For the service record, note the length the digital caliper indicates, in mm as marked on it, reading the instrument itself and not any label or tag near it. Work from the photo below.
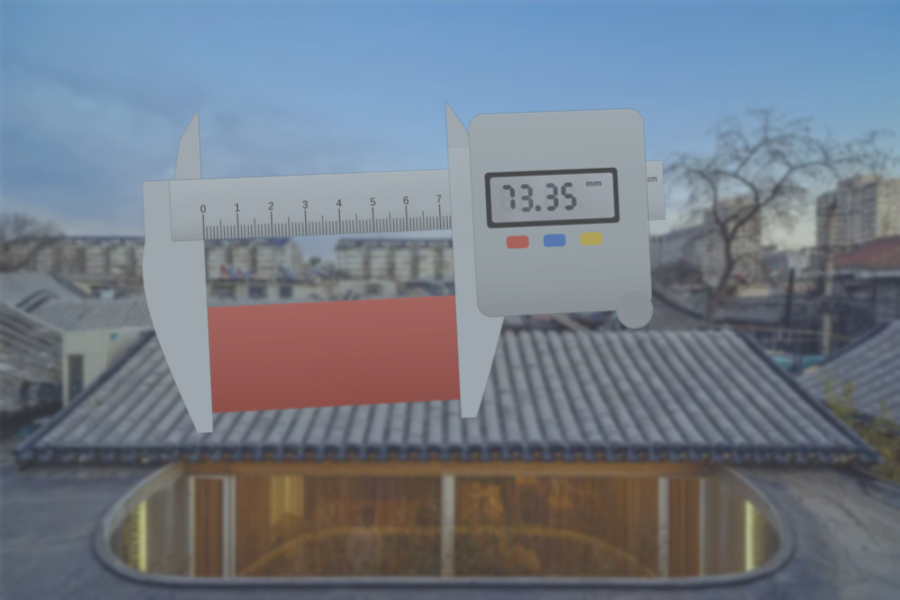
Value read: 73.35 mm
